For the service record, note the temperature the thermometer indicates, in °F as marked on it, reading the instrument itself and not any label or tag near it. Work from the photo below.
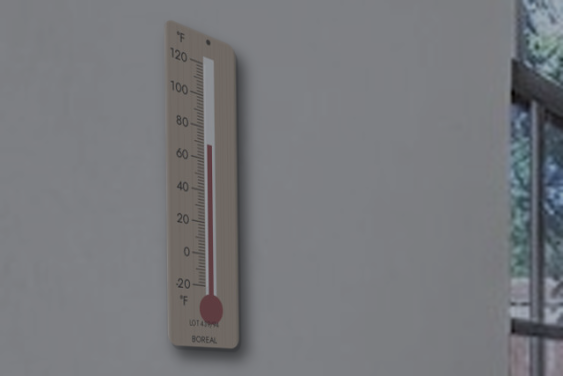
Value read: 70 °F
